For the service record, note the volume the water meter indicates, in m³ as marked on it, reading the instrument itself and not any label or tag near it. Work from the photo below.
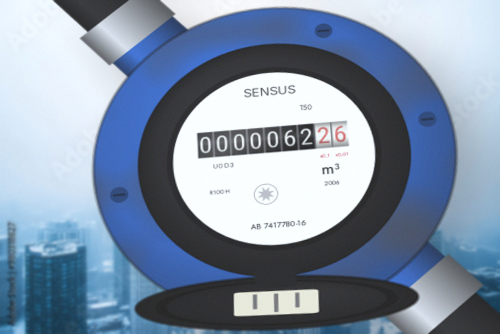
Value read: 62.26 m³
